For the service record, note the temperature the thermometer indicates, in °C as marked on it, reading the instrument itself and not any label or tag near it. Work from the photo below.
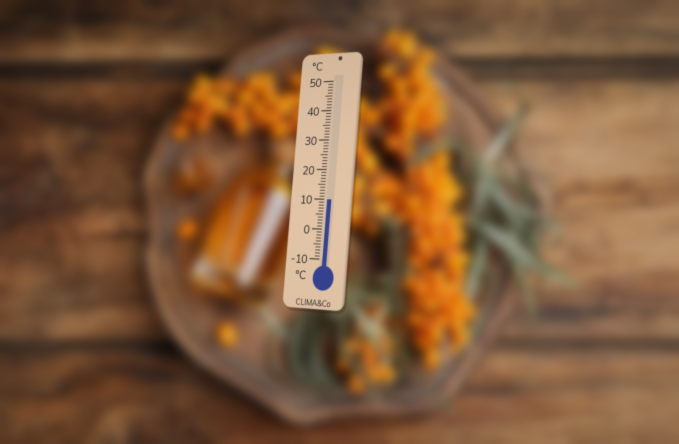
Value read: 10 °C
